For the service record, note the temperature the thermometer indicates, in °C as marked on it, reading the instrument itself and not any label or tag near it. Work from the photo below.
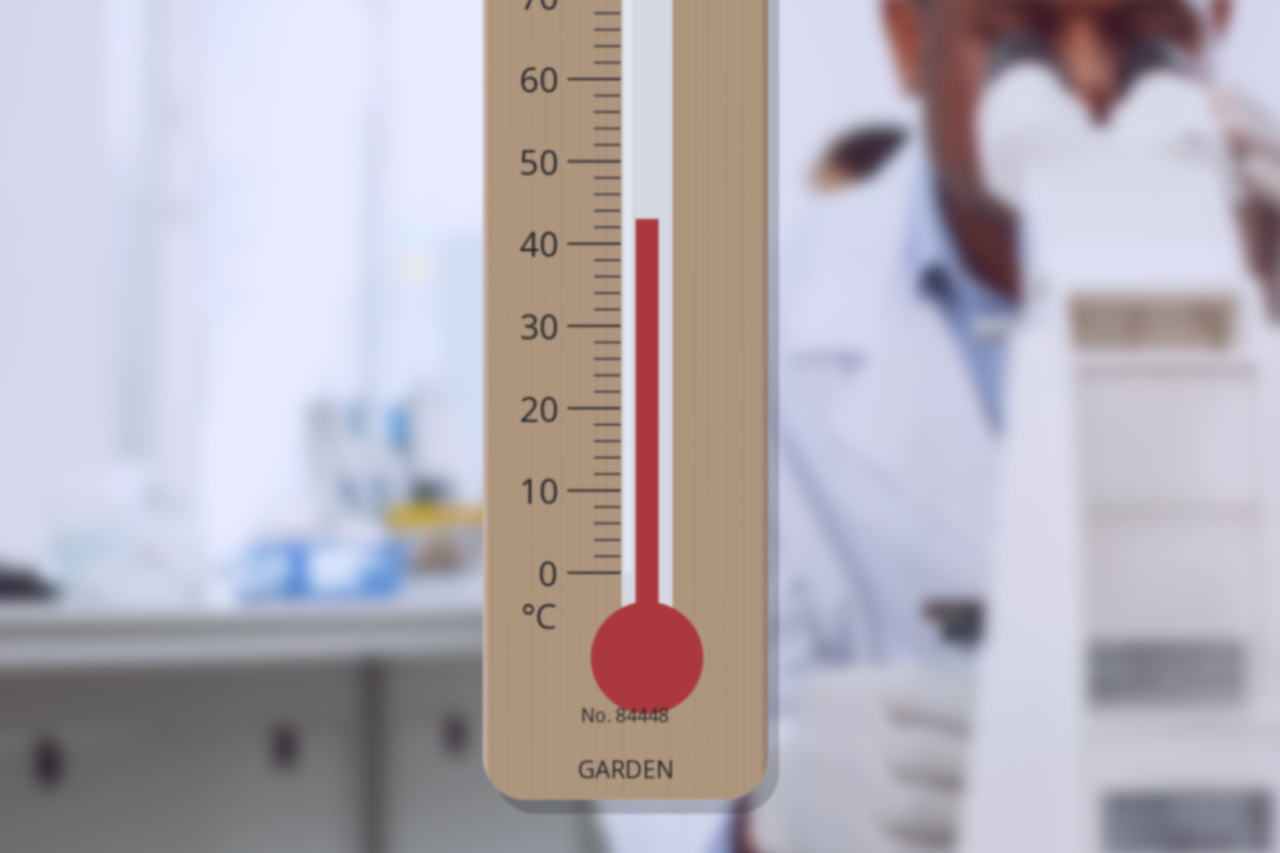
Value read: 43 °C
